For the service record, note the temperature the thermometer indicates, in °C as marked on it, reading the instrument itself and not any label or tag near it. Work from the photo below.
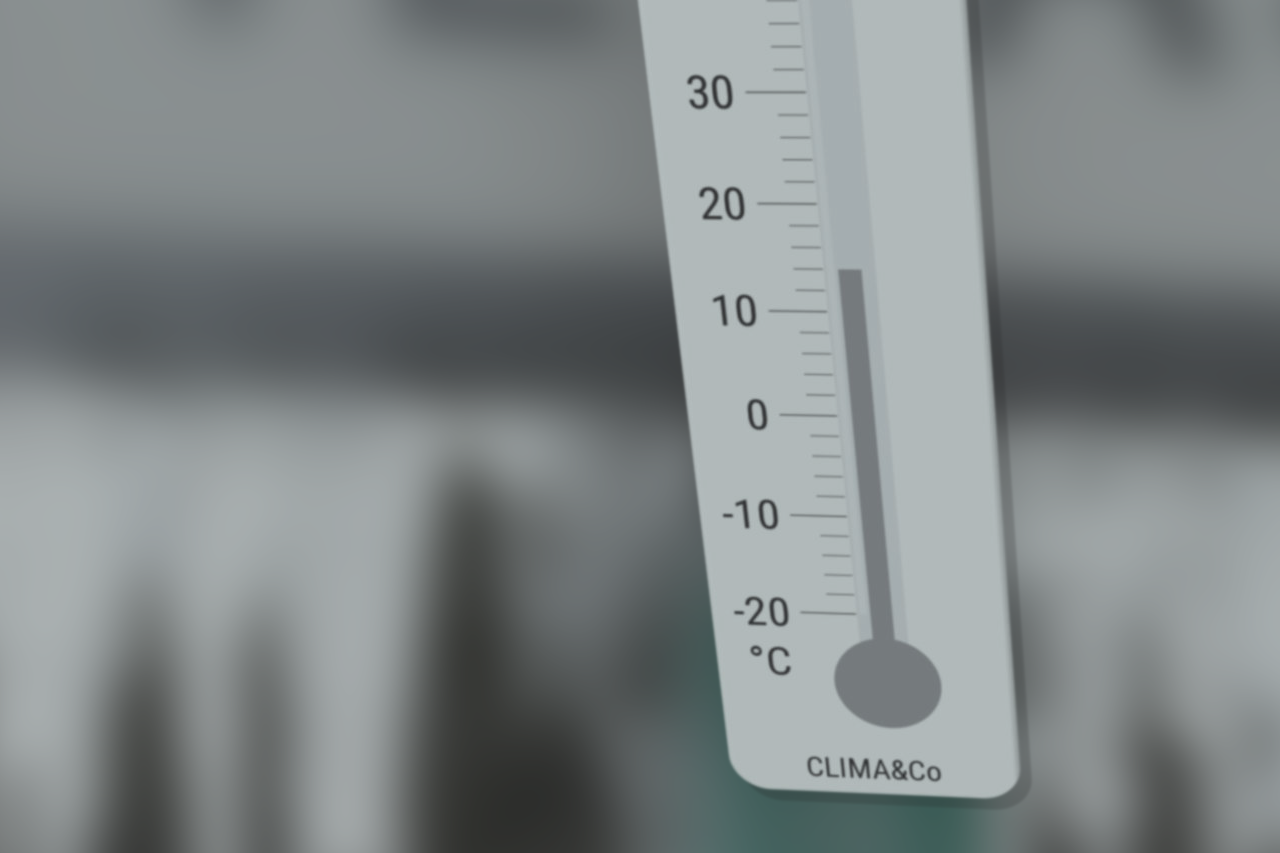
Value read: 14 °C
